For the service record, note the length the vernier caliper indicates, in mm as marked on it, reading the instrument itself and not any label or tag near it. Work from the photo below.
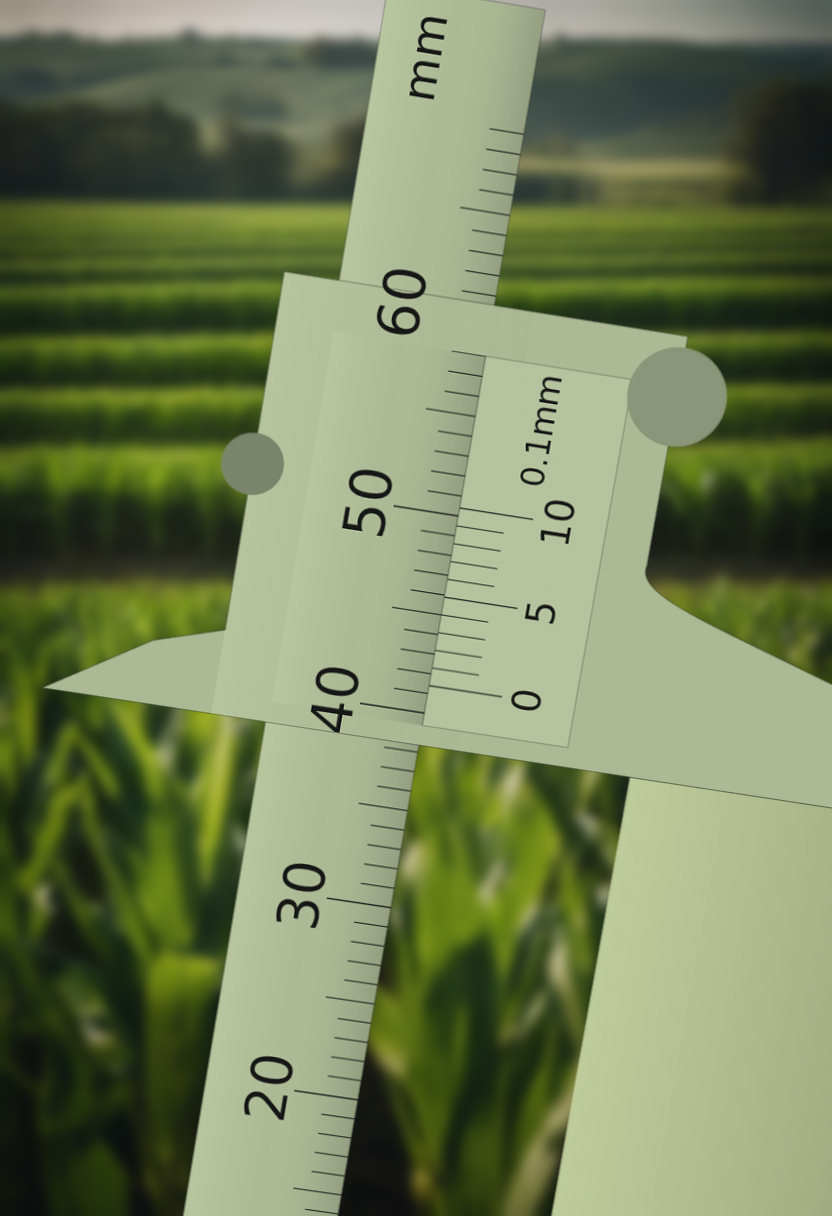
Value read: 41.4 mm
